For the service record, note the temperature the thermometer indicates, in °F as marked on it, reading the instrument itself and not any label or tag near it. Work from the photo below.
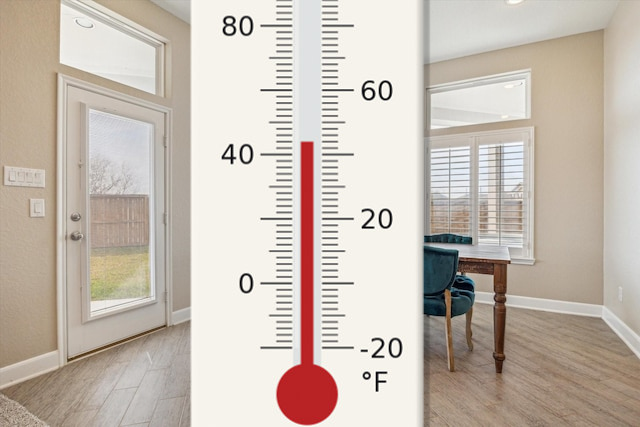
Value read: 44 °F
